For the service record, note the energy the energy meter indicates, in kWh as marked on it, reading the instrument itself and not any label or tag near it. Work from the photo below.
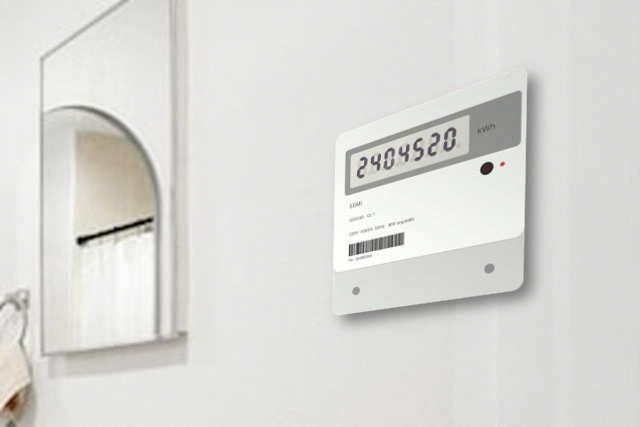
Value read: 2404520 kWh
